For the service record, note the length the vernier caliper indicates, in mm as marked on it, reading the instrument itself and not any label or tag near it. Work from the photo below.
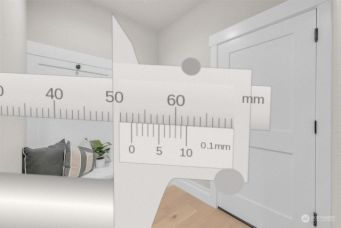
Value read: 52.8 mm
